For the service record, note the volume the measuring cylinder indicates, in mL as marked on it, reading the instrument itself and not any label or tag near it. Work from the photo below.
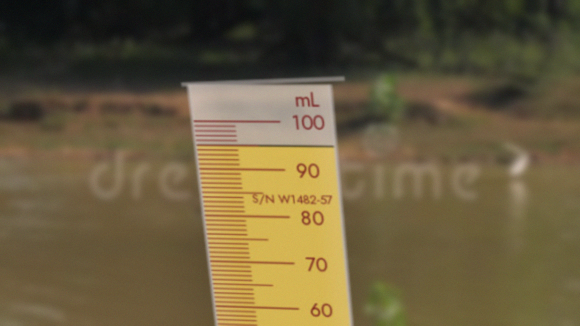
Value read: 95 mL
